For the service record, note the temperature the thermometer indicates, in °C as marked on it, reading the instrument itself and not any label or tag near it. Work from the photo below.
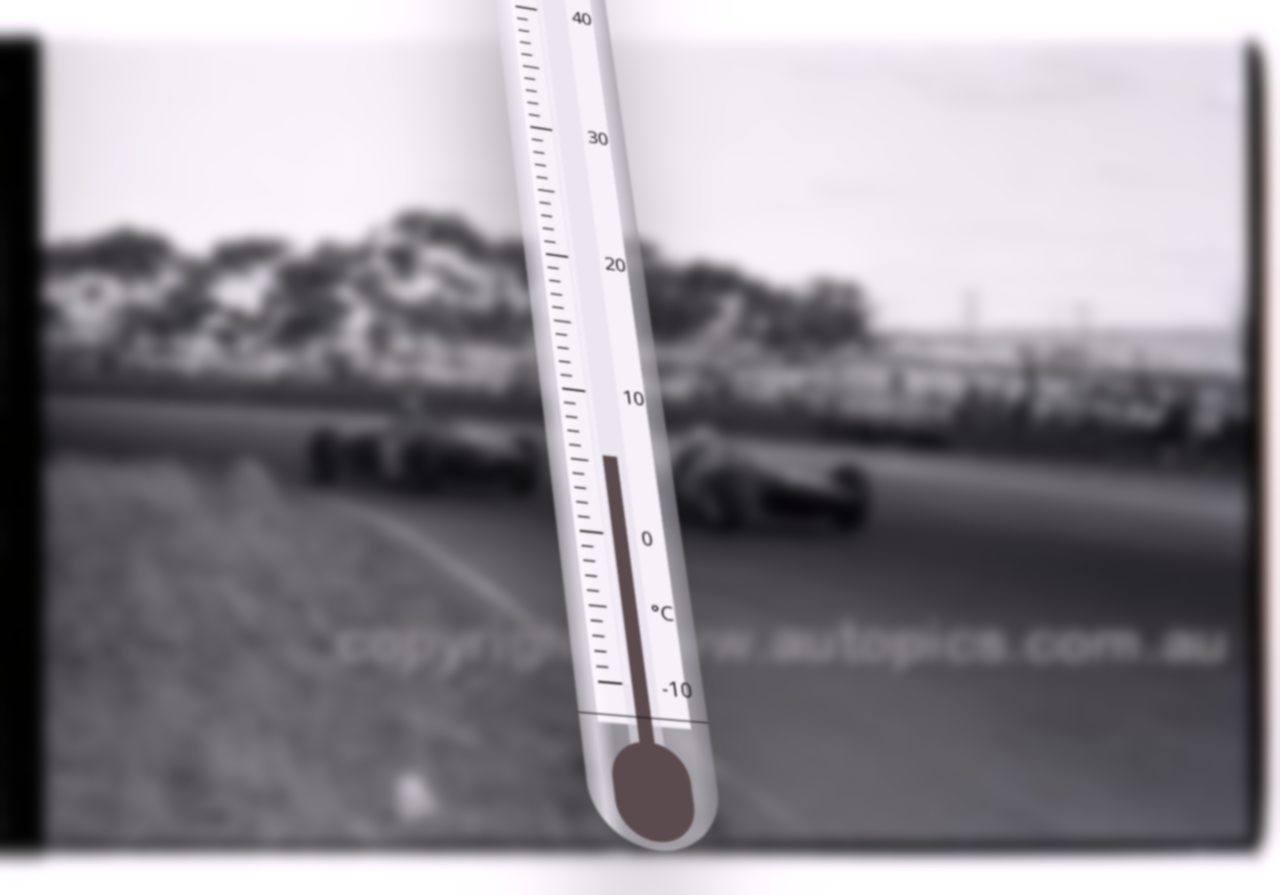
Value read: 5.5 °C
